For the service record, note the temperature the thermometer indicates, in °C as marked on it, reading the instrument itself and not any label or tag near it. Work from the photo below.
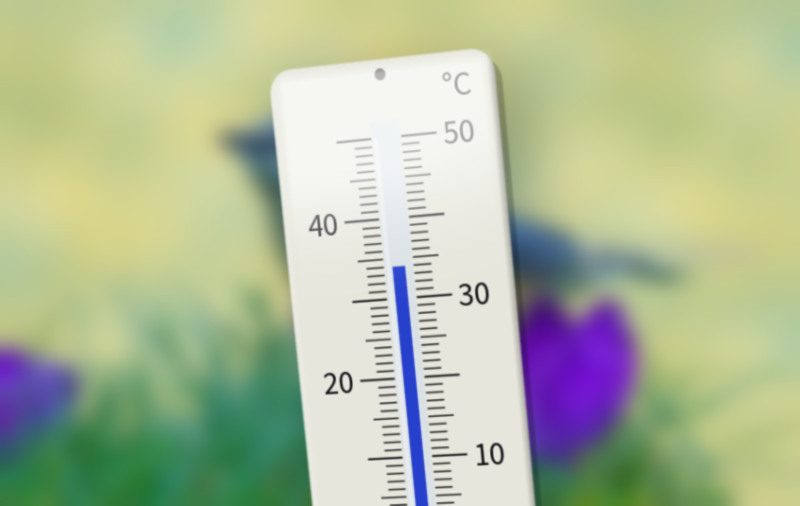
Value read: 34 °C
